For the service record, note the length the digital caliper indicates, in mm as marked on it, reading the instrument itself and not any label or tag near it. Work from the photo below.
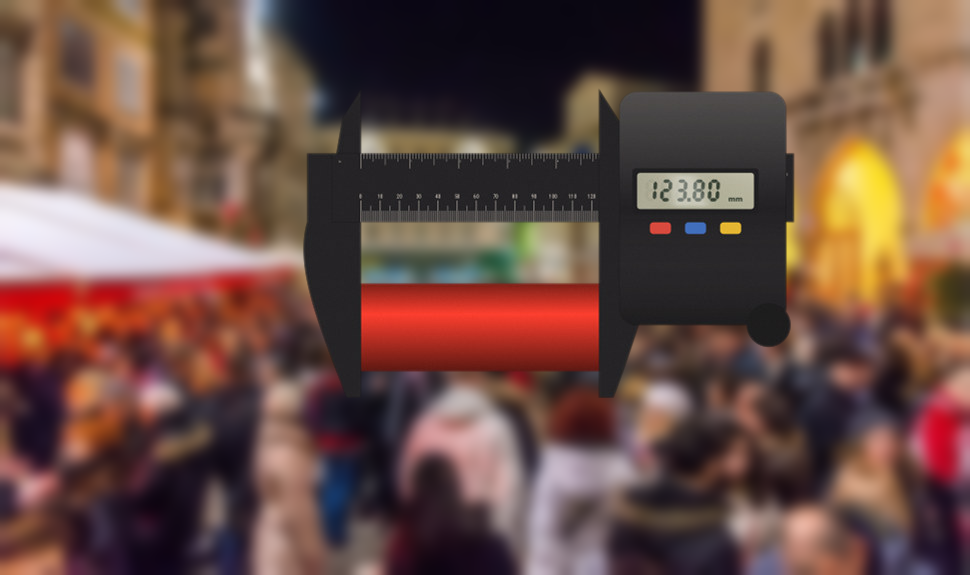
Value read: 123.80 mm
